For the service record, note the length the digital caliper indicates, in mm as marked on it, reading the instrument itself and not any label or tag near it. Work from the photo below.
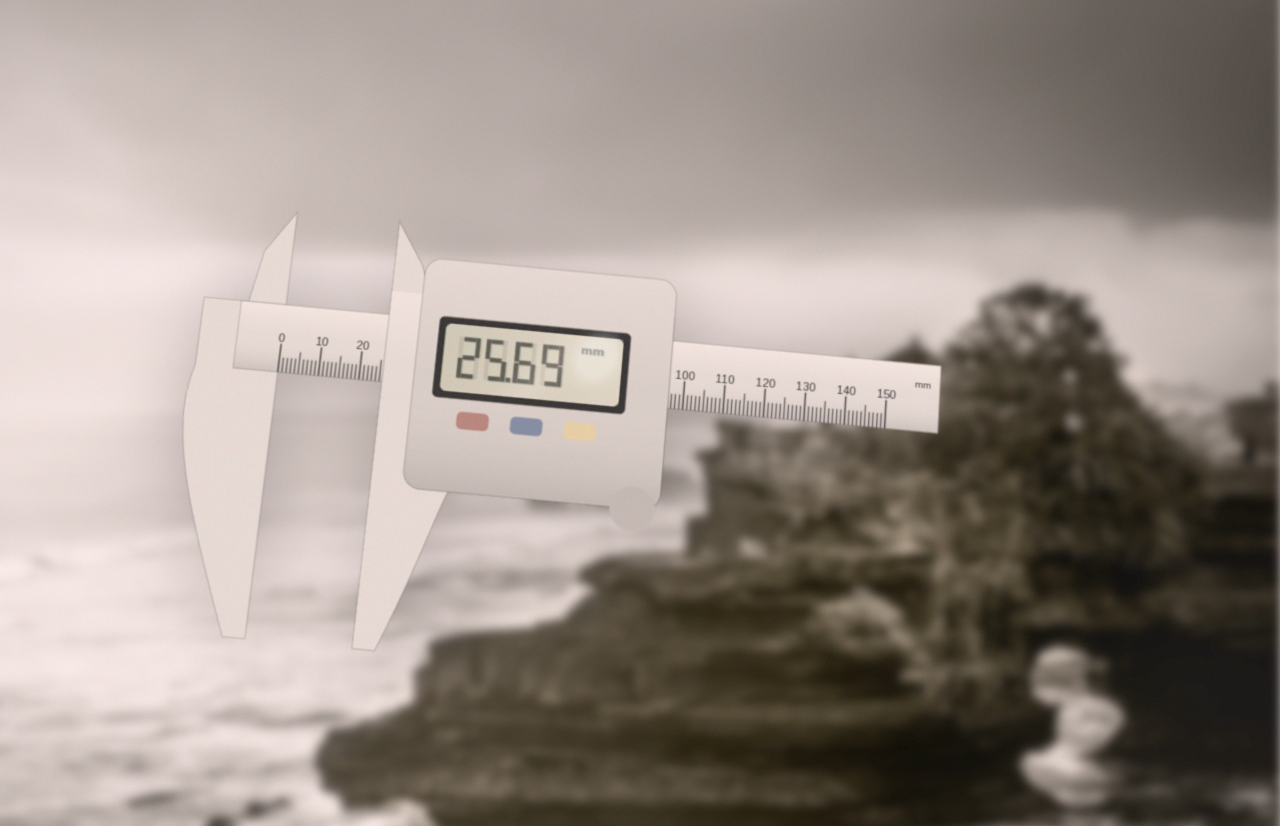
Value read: 25.69 mm
